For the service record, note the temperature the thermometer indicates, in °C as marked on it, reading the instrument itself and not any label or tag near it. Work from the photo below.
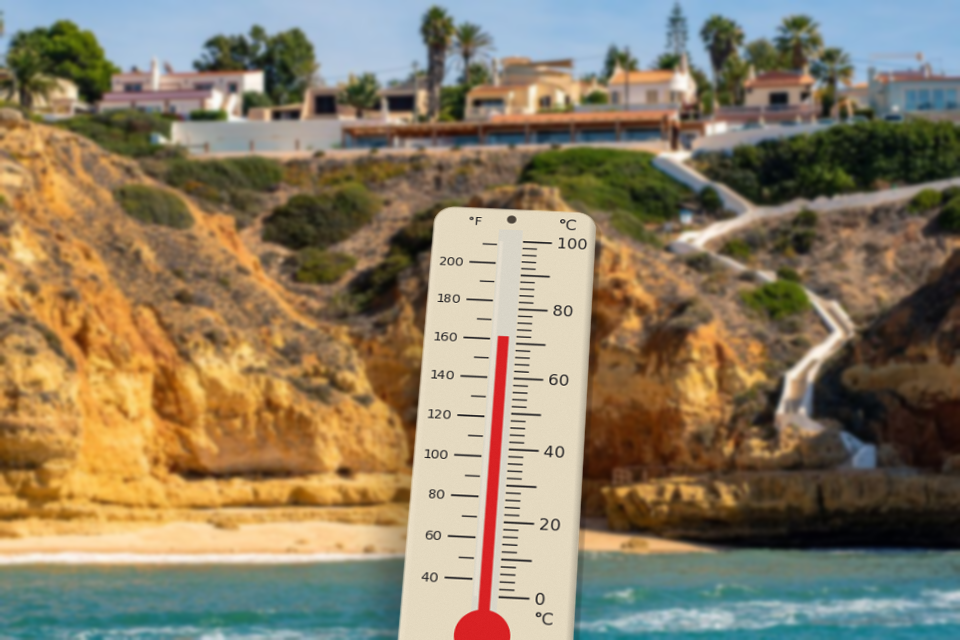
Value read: 72 °C
